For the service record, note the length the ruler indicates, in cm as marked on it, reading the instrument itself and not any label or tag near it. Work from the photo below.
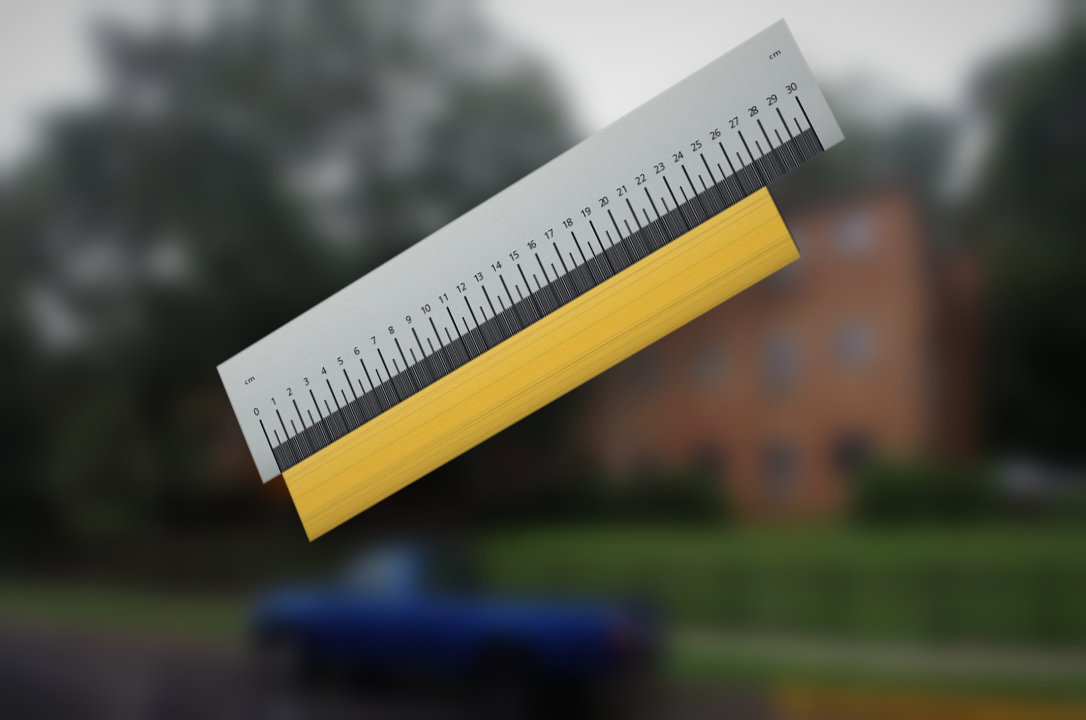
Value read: 27 cm
